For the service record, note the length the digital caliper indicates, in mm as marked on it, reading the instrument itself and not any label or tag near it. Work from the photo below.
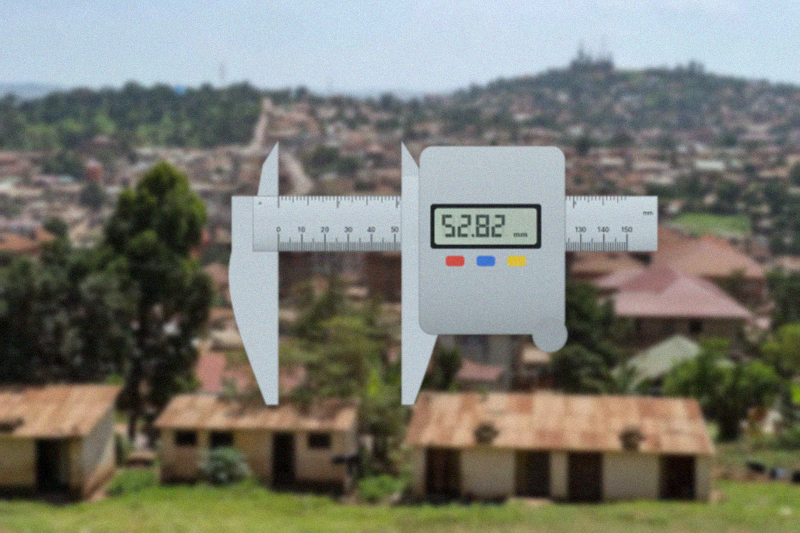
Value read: 52.82 mm
